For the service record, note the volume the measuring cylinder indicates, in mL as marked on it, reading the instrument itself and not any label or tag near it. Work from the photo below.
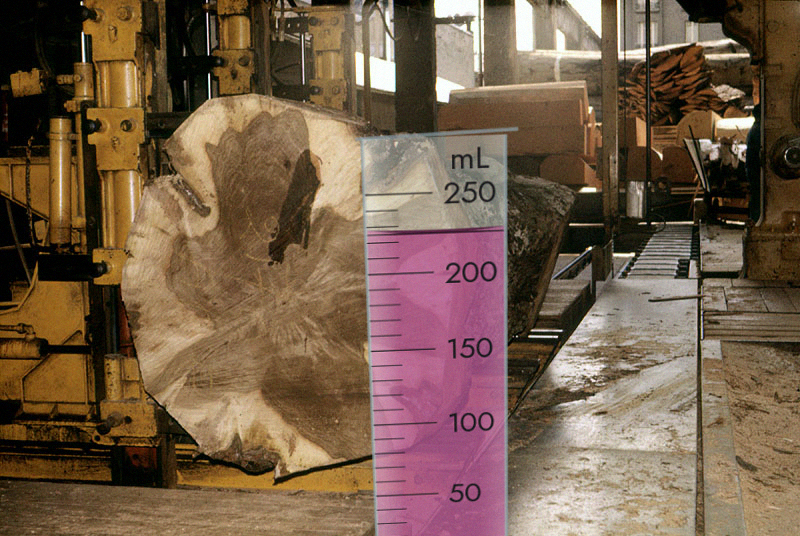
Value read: 225 mL
